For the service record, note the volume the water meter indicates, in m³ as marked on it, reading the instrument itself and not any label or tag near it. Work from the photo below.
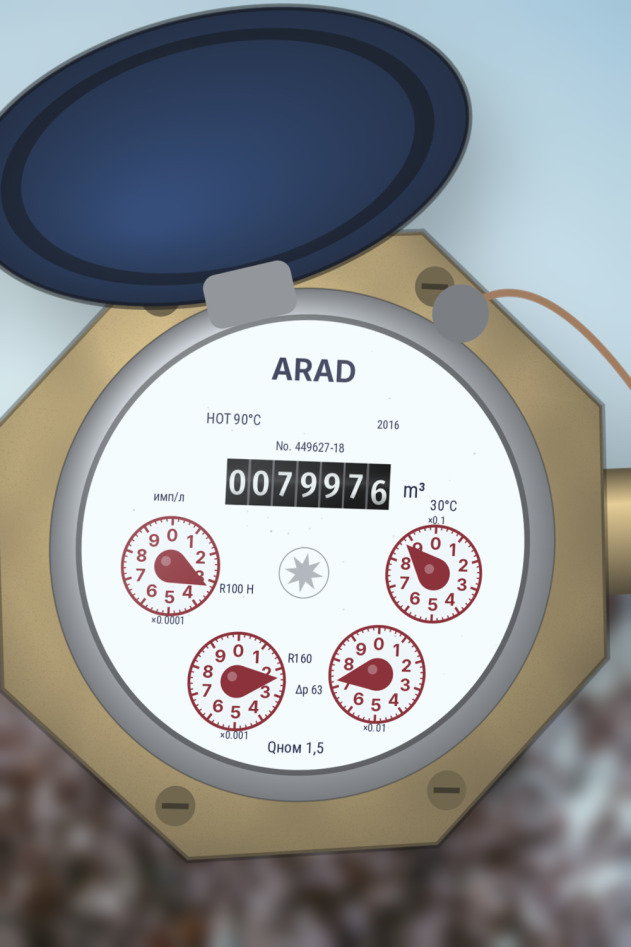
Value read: 79975.8723 m³
